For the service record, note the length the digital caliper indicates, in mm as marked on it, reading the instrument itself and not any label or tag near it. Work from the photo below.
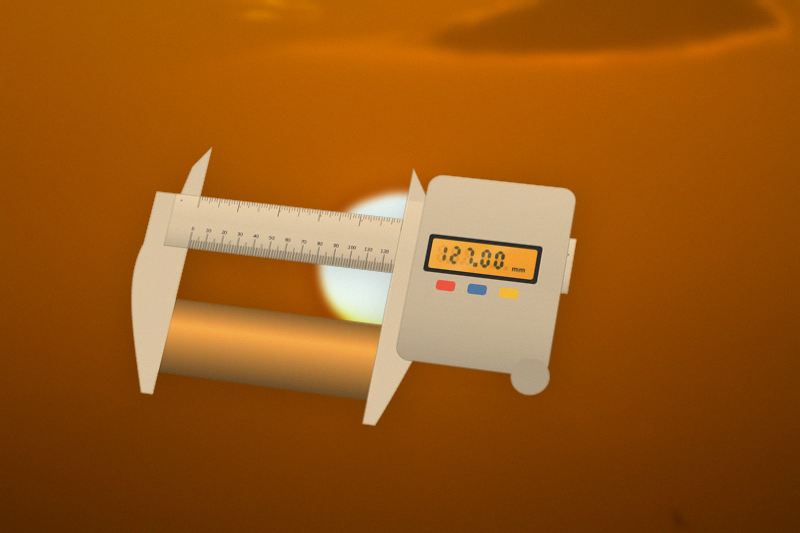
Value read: 127.00 mm
